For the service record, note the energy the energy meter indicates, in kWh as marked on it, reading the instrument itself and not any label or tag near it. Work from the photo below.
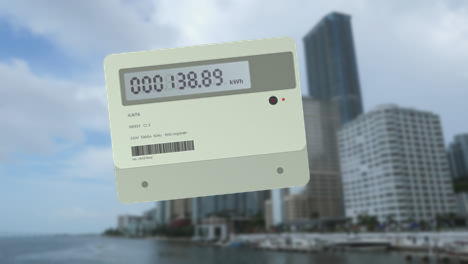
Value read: 138.89 kWh
